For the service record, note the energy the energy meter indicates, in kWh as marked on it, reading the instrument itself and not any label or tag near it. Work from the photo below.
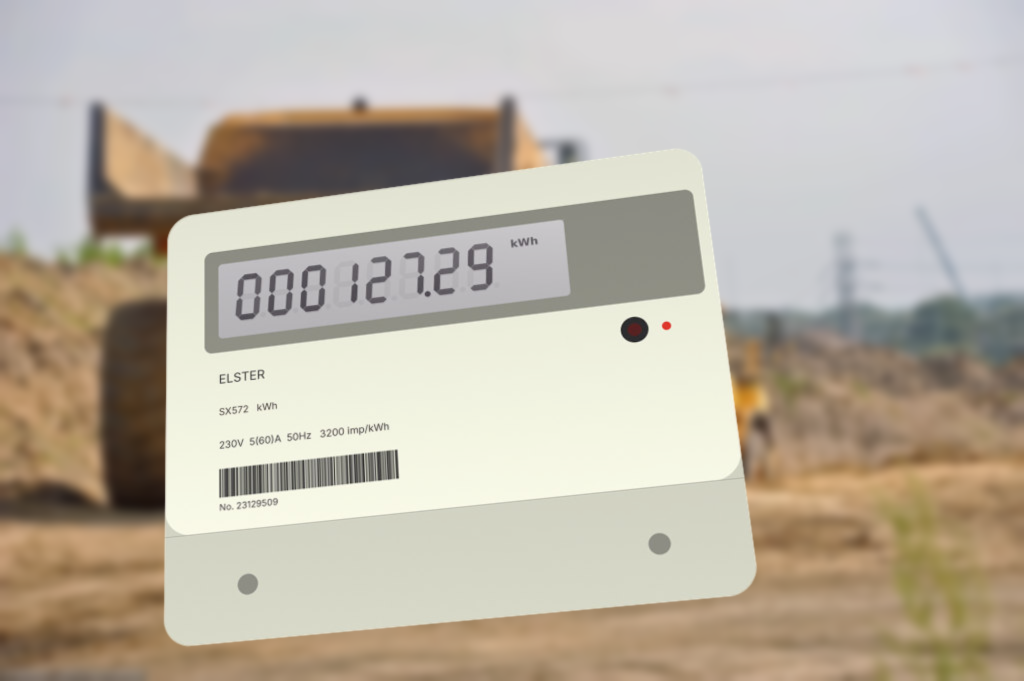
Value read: 127.29 kWh
